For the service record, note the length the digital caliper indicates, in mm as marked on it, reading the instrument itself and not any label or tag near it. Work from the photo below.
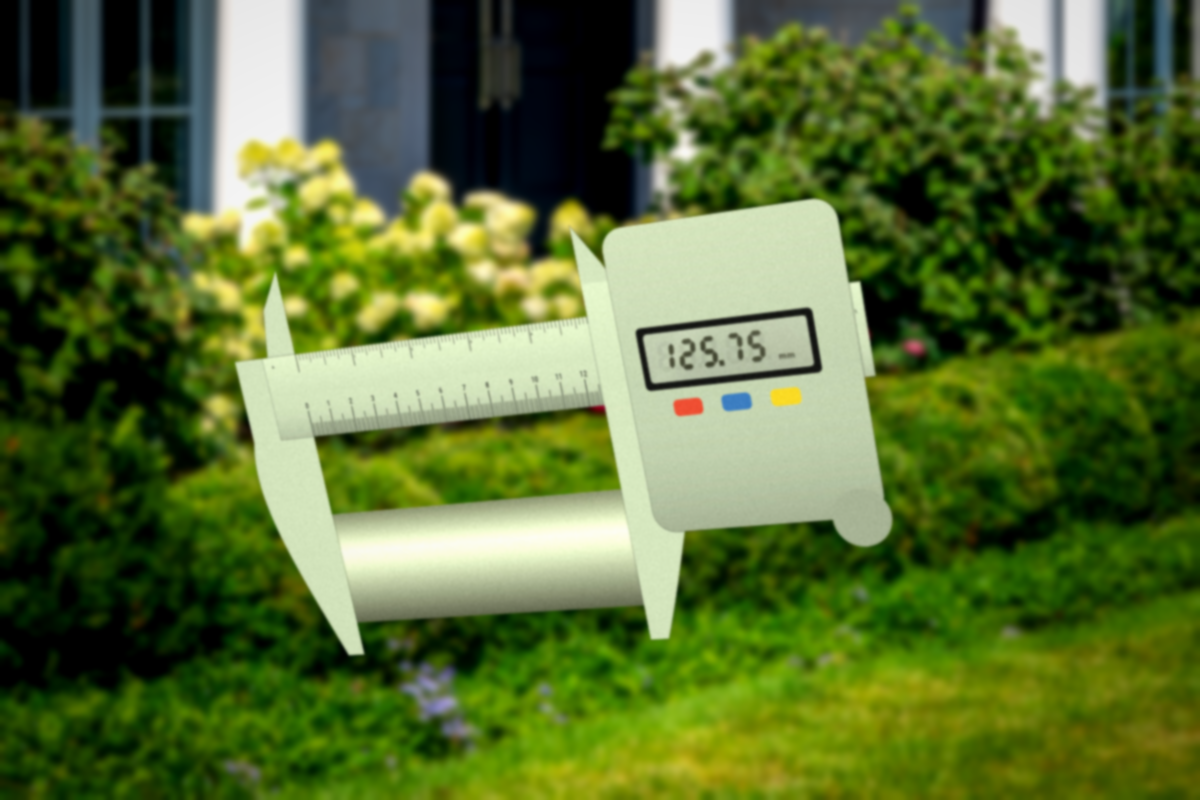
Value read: 125.75 mm
